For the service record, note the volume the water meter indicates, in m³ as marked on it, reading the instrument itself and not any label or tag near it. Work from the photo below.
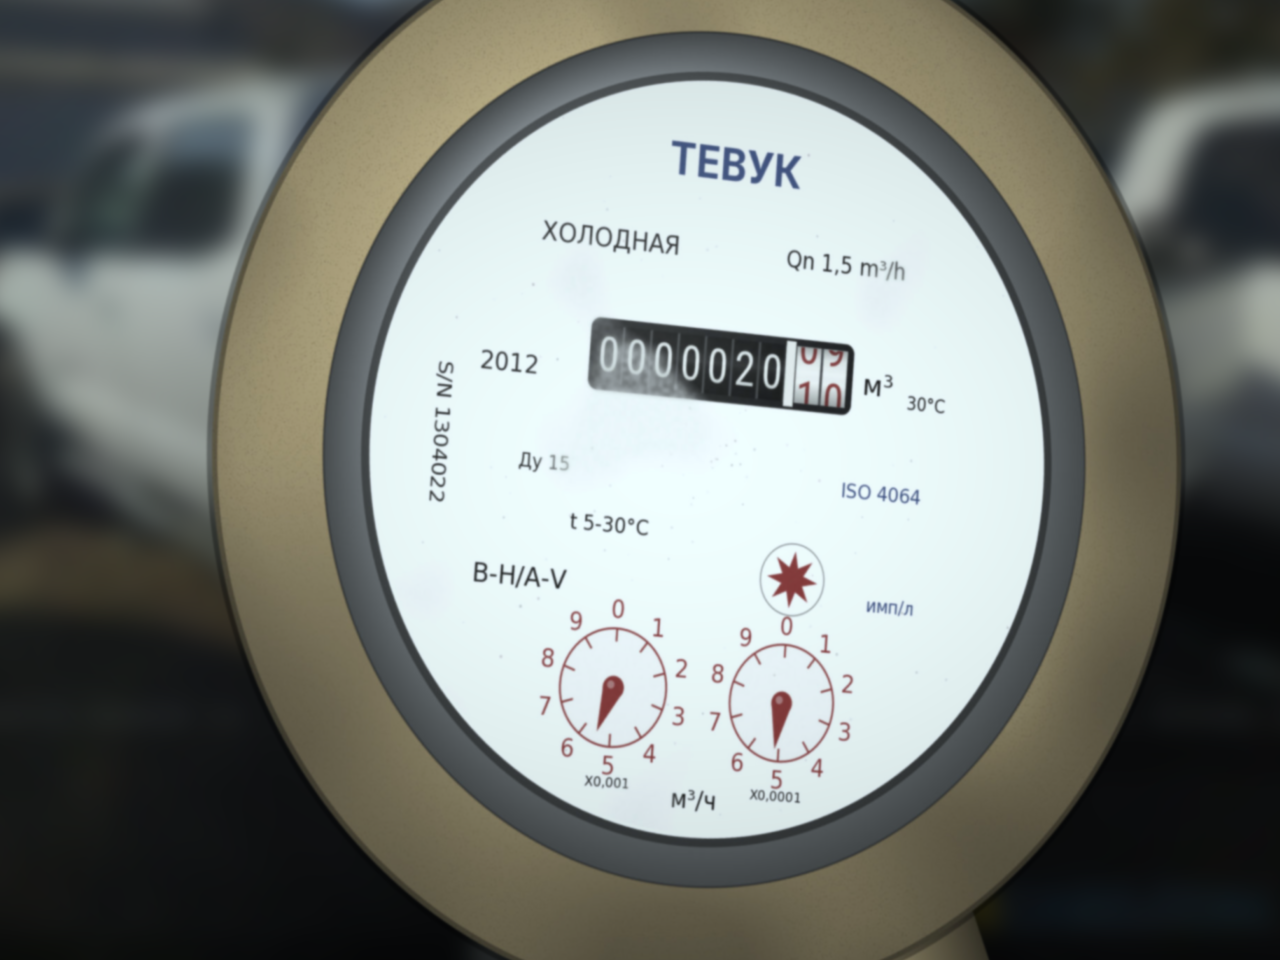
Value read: 20.0955 m³
